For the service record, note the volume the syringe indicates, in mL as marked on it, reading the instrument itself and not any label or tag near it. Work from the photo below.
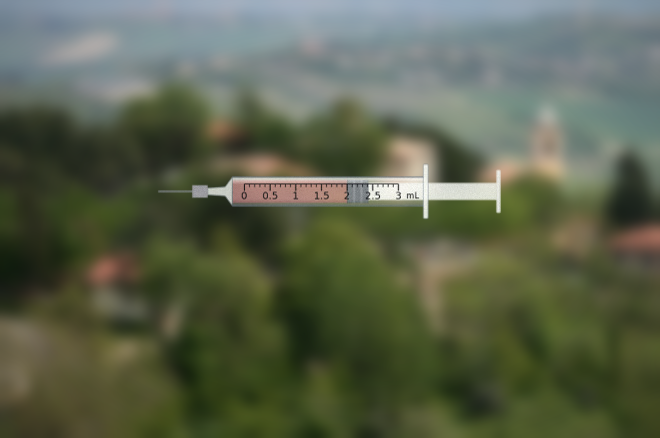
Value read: 2 mL
